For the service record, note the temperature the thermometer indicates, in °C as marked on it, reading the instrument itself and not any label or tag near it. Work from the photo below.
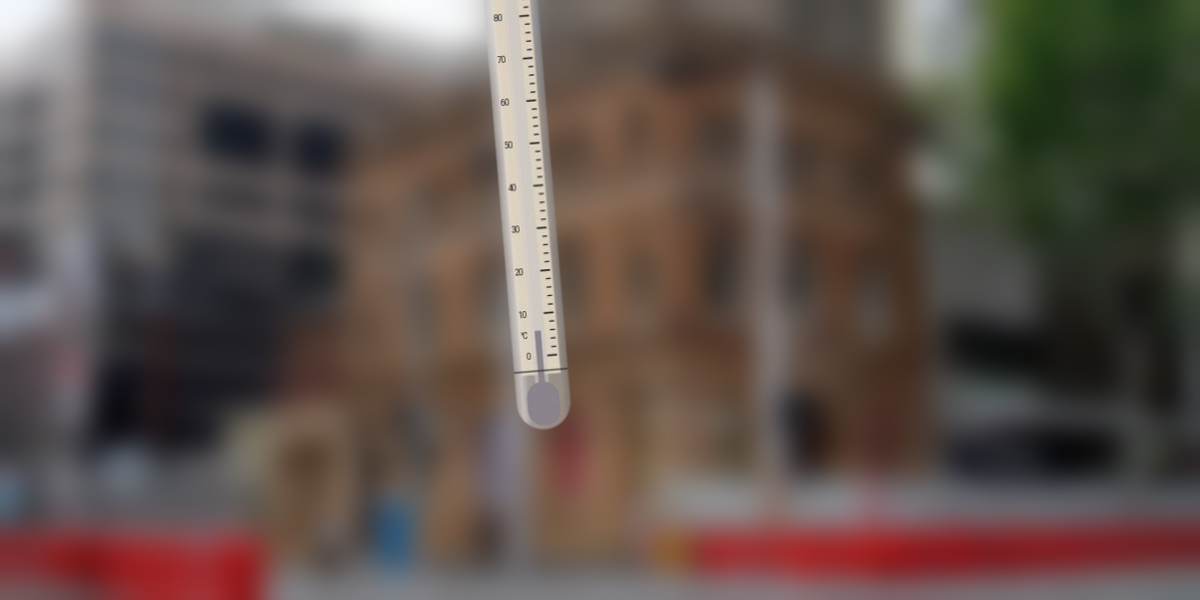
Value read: 6 °C
